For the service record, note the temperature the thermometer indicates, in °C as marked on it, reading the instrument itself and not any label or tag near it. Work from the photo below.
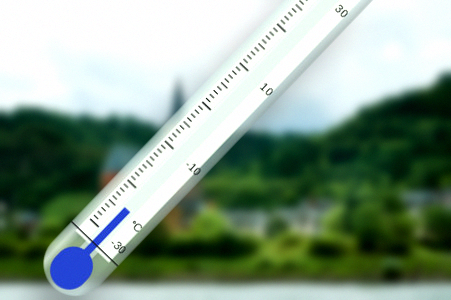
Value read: -24 °C
